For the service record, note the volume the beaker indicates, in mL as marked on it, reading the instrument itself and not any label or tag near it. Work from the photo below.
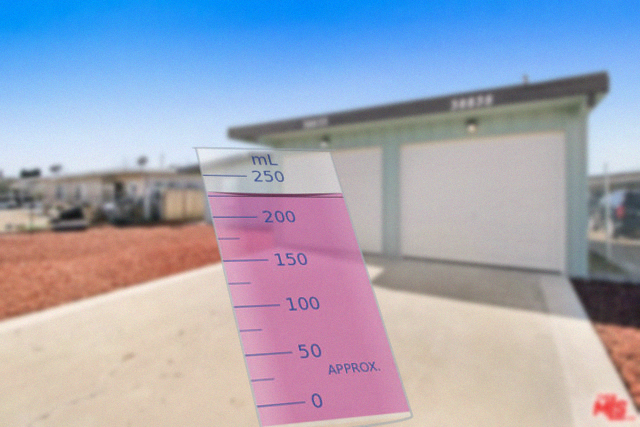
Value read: 225 mL
